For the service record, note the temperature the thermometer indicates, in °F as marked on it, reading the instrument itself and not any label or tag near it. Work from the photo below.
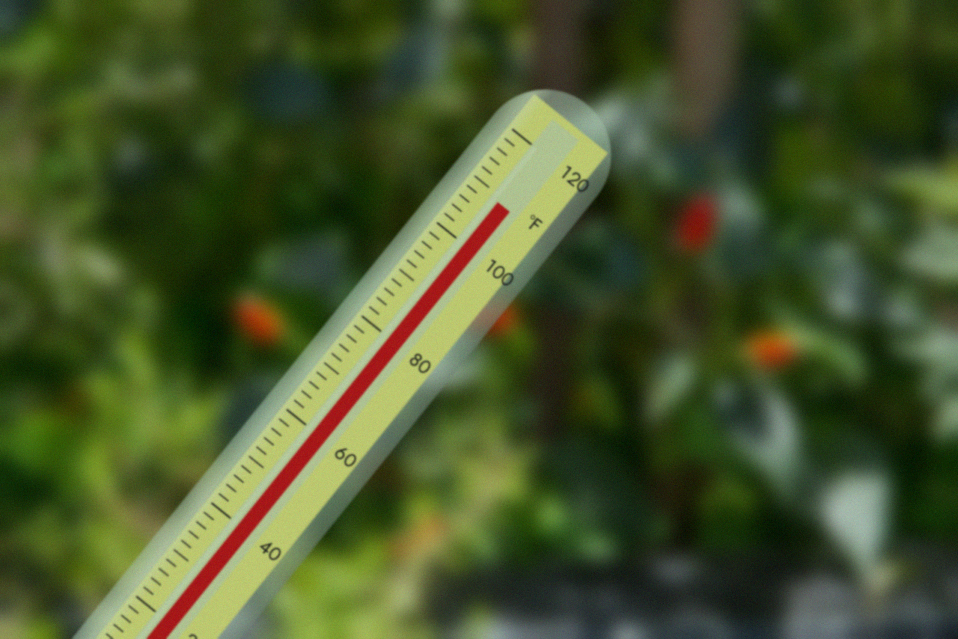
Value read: 109 °F
